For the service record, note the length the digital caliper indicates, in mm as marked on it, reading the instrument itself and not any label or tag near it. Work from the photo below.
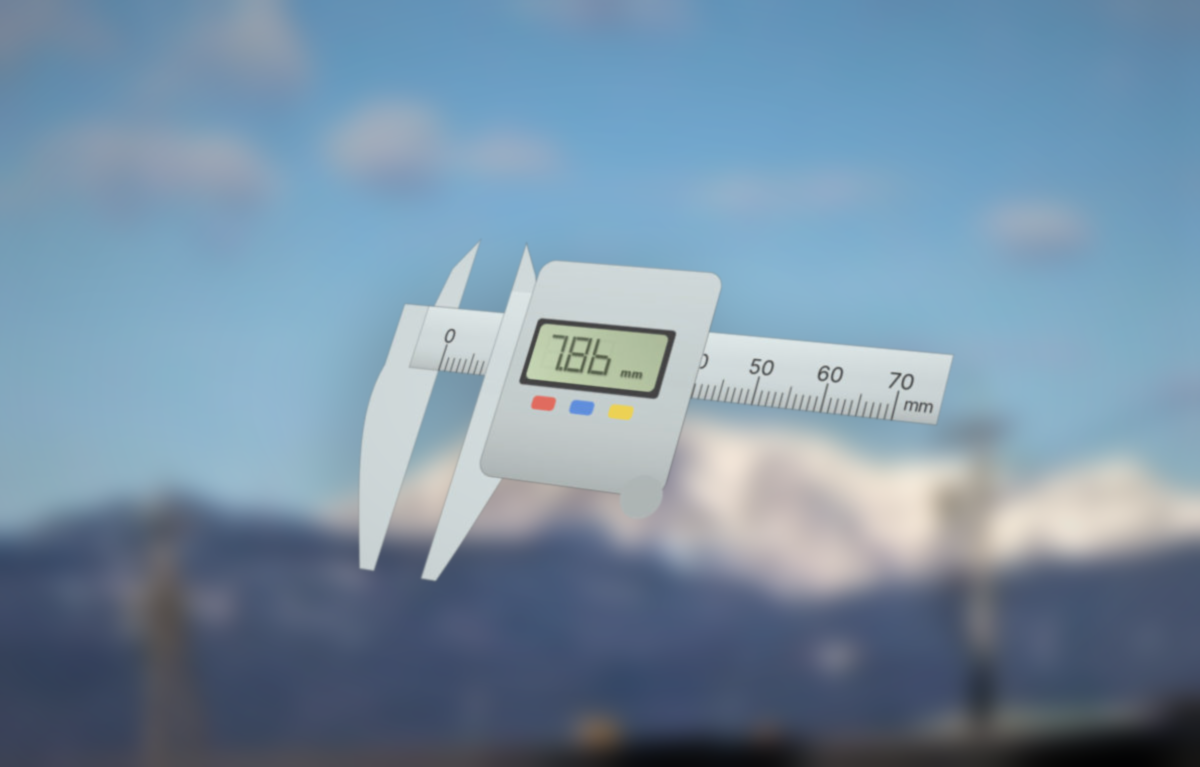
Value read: 7.86 mm
